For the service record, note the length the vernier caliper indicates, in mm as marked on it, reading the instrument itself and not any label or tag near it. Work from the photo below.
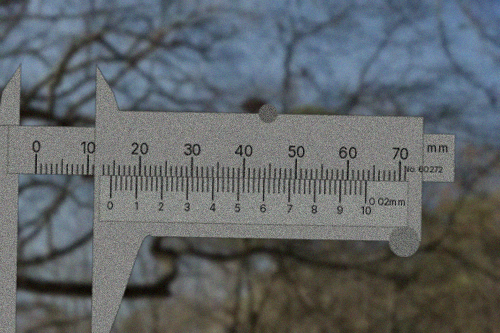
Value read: 14.5 mm
